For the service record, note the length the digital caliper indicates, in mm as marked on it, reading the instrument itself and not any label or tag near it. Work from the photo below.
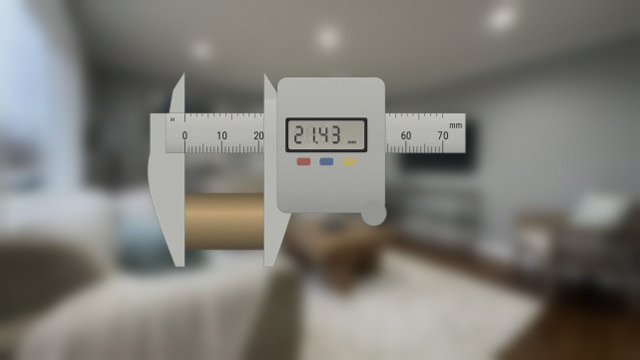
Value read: 21.43 mm
